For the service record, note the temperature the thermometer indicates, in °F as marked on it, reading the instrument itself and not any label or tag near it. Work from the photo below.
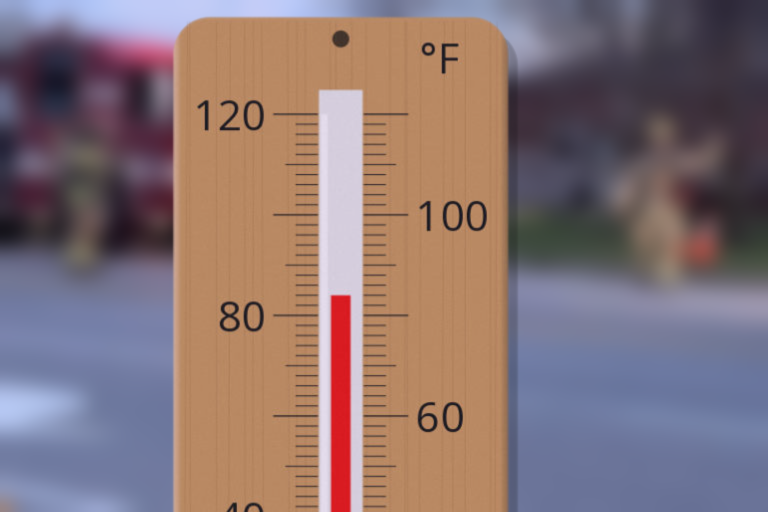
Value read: 84 °F
